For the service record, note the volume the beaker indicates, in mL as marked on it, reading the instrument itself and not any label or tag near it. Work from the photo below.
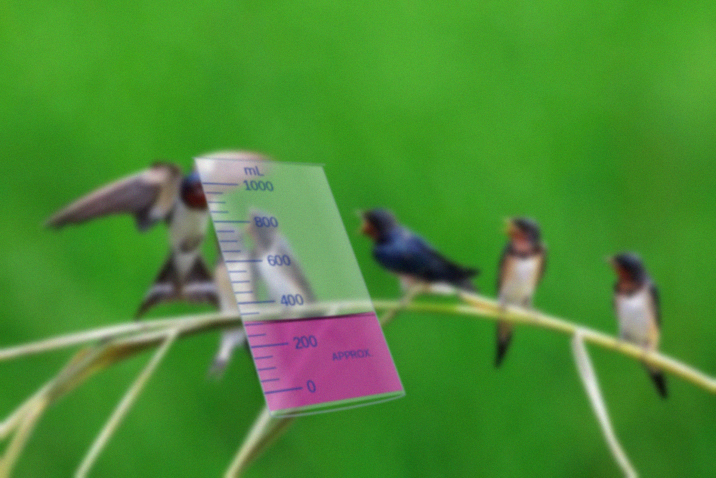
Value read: 300 mL
